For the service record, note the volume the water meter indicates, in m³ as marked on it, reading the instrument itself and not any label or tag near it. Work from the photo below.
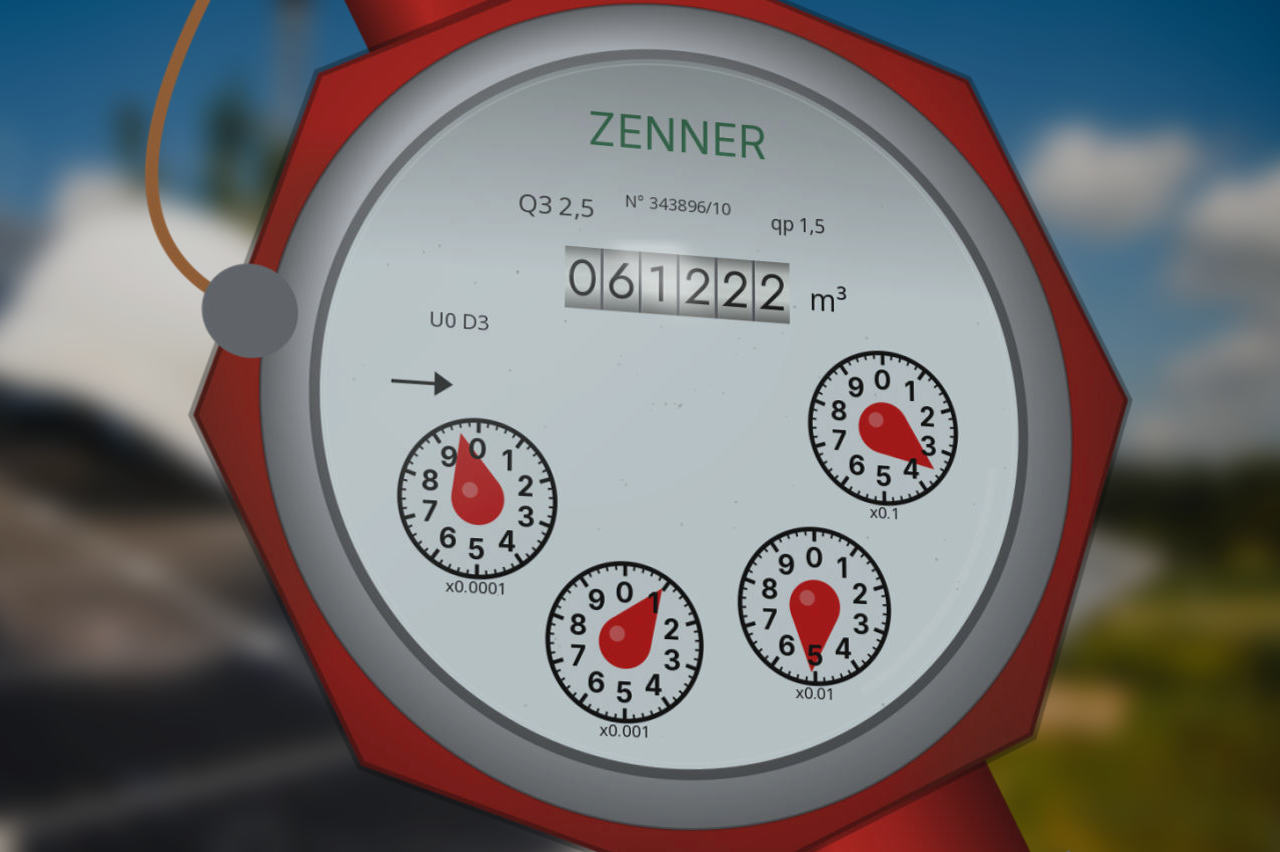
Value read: 61222.3509 m³
